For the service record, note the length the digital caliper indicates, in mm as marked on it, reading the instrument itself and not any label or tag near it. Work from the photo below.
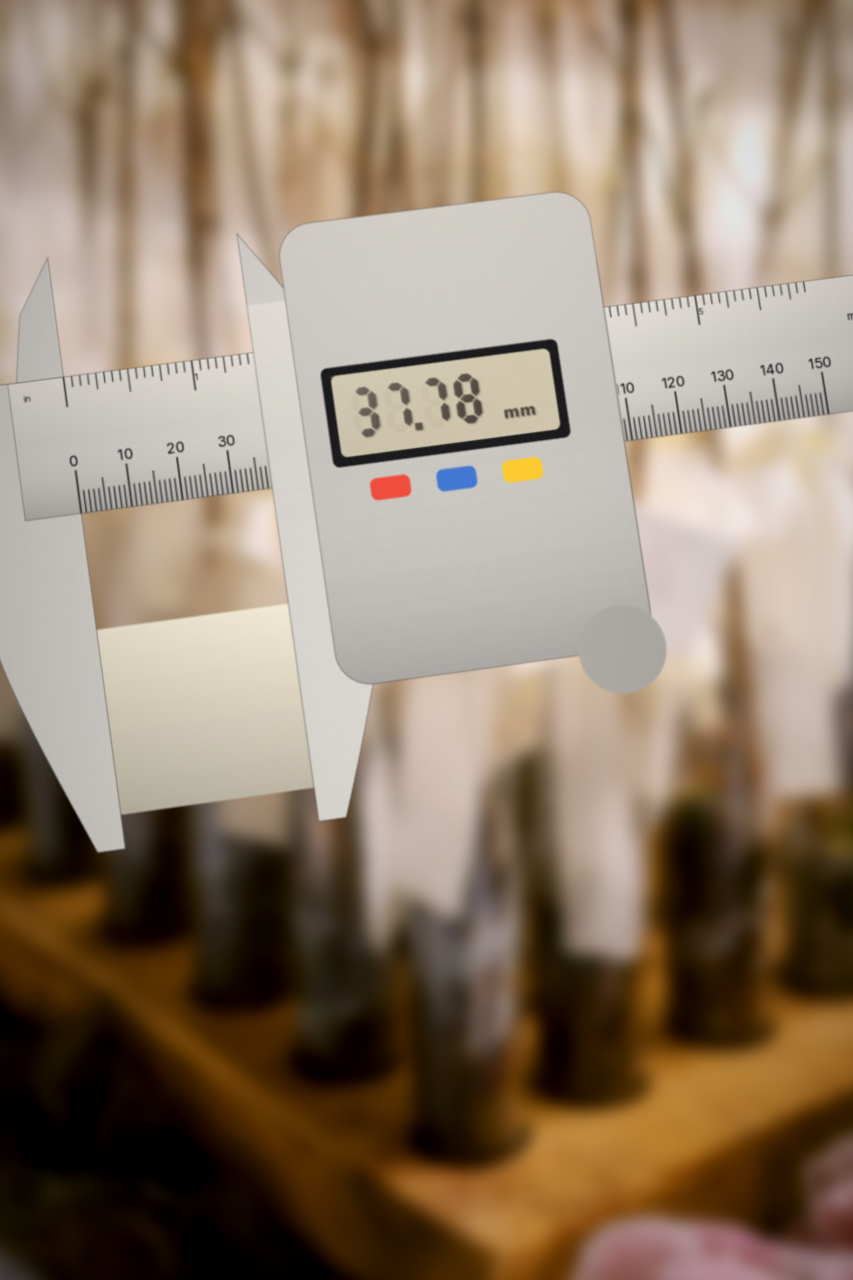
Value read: 37.78 mm
